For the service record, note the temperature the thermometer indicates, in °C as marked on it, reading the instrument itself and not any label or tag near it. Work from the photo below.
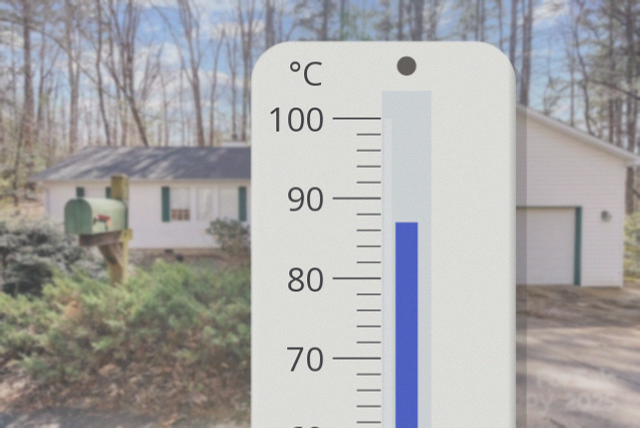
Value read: 87 °C
